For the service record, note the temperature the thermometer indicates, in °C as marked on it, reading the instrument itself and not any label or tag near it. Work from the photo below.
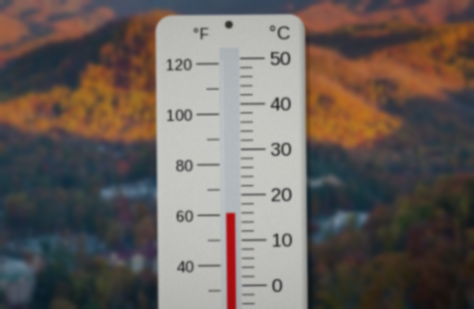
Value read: 16 °C
